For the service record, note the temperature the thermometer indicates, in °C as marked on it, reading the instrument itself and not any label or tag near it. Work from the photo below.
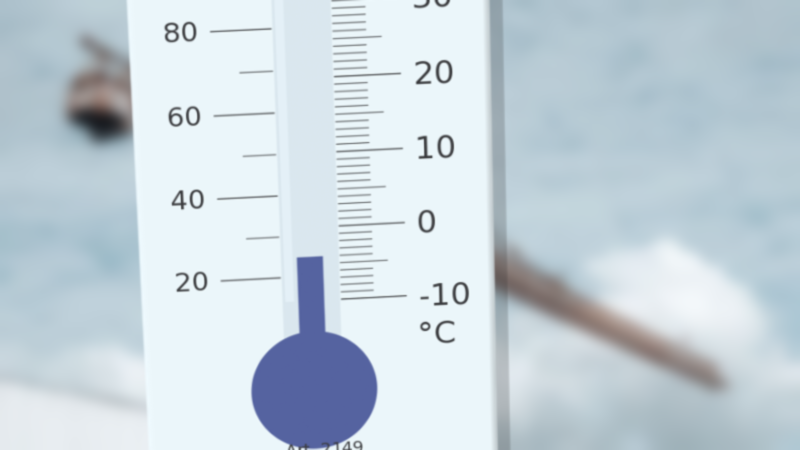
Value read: -4 °C
